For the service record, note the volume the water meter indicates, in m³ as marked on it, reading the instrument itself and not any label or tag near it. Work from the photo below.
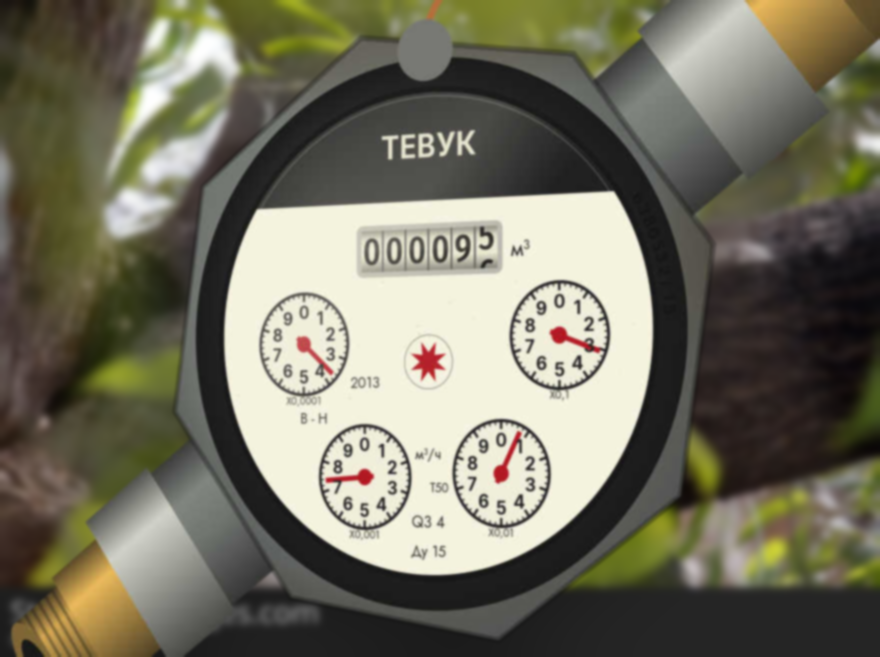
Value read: 95.3073 m³
